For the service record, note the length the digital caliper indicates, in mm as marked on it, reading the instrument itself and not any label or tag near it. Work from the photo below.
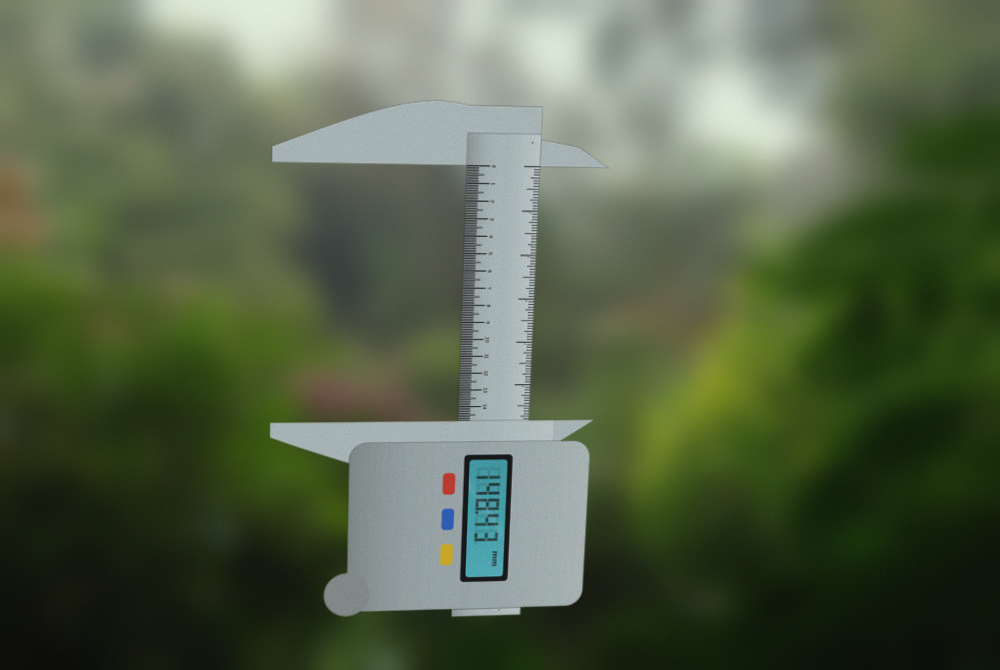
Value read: 148.43 mm
